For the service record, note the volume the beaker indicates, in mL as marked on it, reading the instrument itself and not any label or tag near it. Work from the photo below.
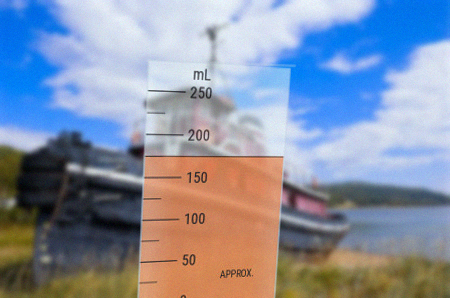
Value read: 175 mL
